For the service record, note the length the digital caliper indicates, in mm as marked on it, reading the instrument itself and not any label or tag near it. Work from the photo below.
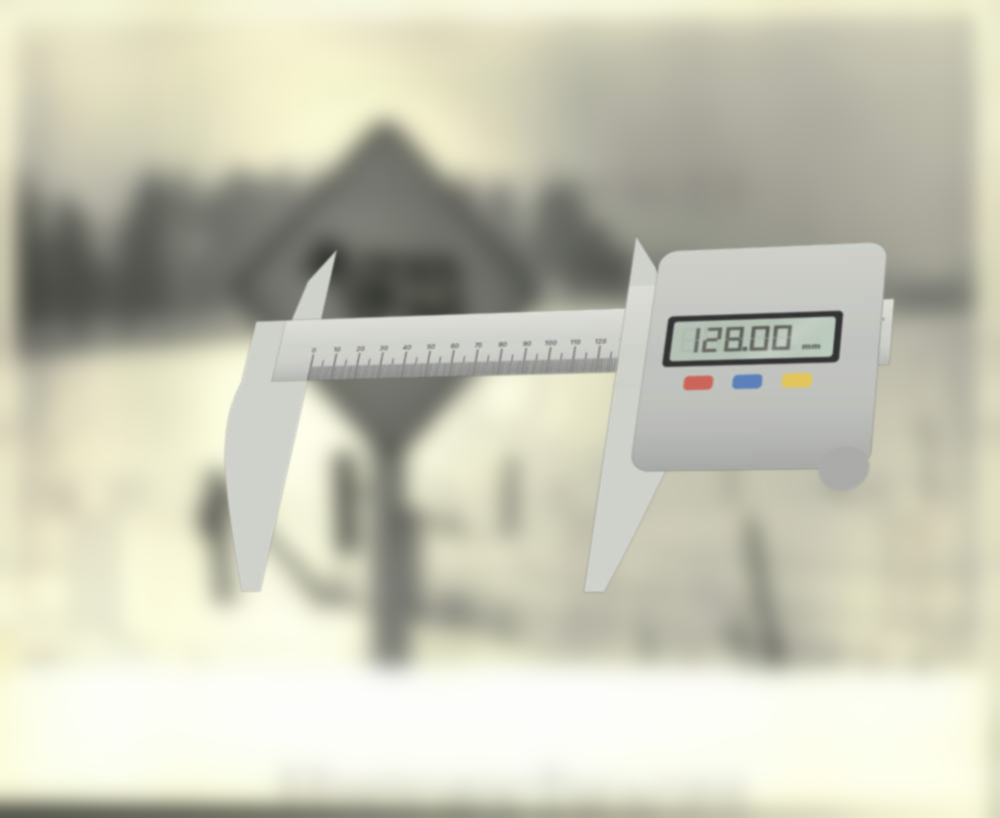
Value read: 128.00 mm
